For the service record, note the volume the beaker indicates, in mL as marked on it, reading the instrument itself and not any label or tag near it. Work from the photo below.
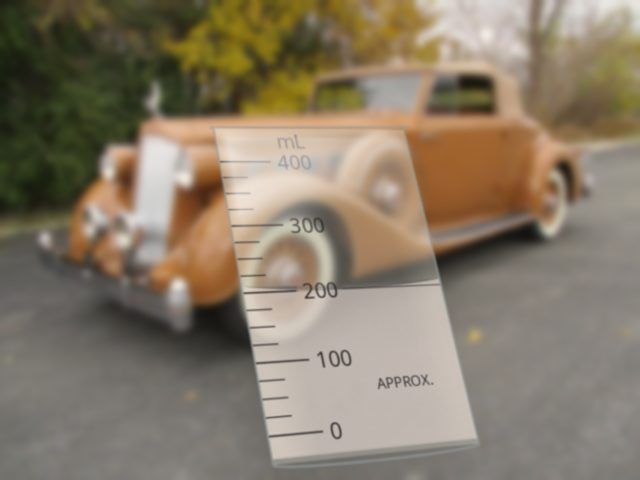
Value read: 200 mL
